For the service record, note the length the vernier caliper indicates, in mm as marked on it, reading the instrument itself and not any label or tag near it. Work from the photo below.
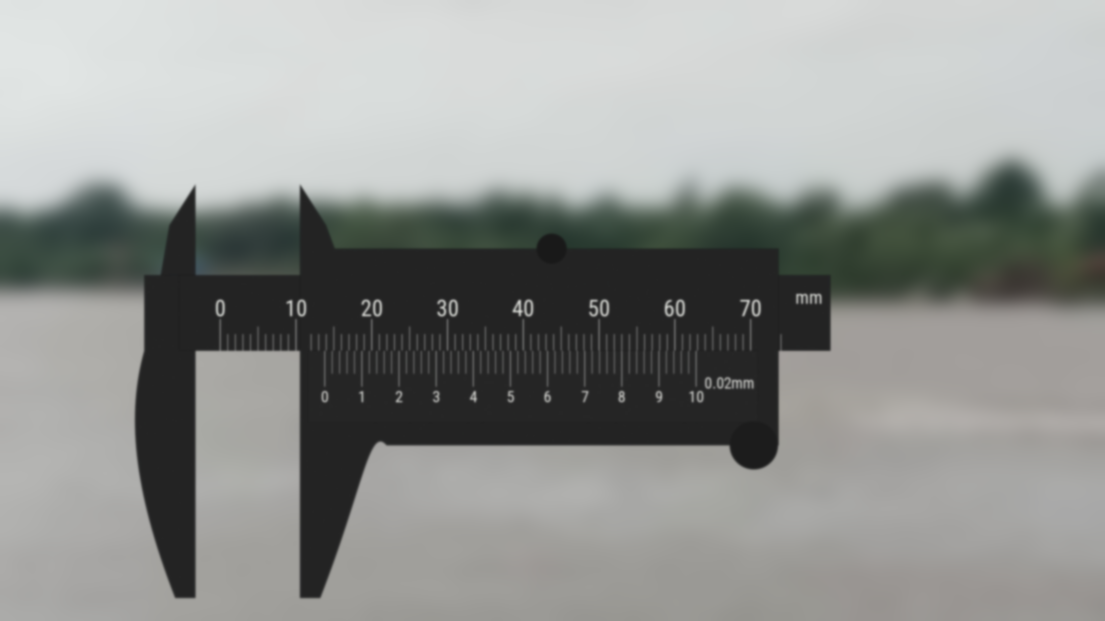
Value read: 13.8 mm
